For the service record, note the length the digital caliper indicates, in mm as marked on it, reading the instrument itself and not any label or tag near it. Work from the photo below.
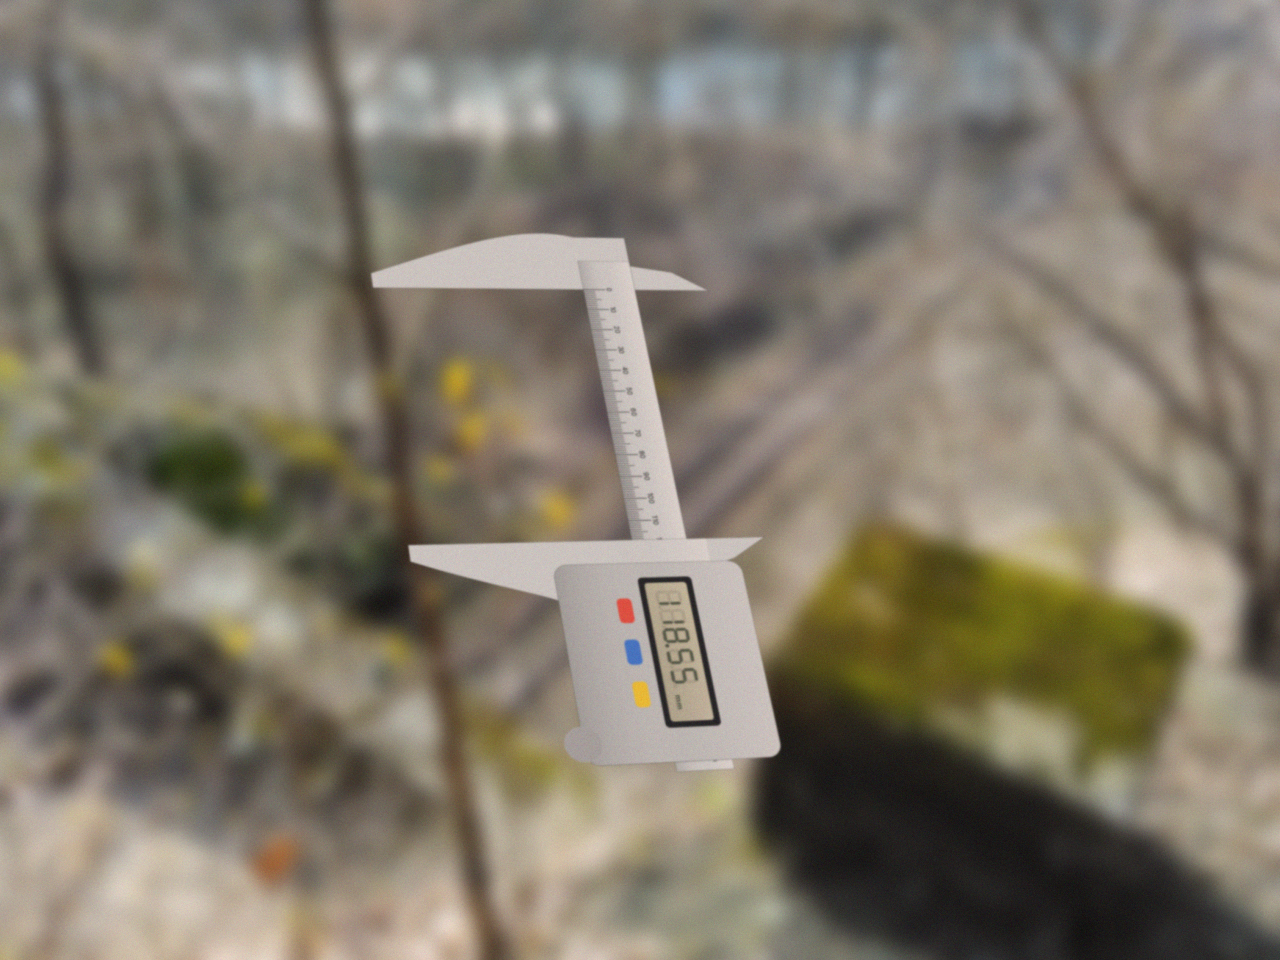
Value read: 118.55 mm
